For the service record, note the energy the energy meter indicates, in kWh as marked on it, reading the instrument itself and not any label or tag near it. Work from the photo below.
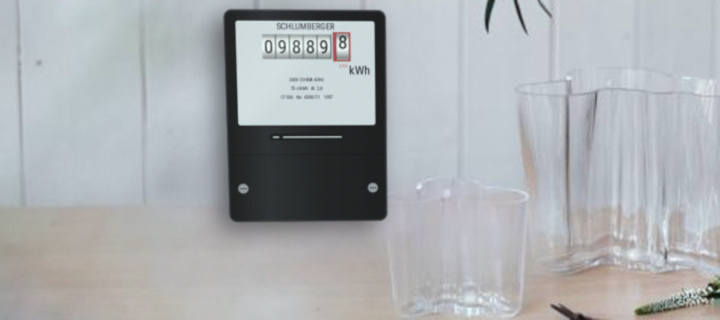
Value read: 9889.8 kWh
